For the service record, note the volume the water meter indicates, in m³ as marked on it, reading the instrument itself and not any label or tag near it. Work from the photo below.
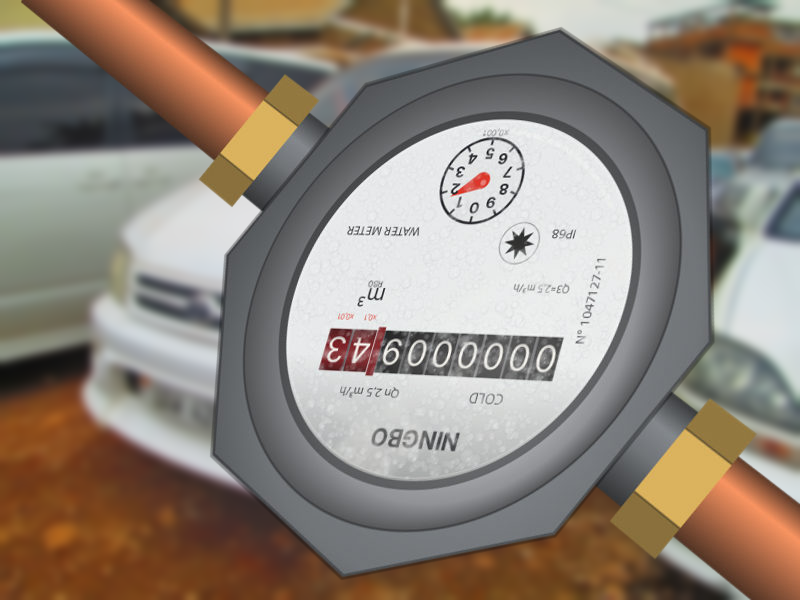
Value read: 9.431 m³
